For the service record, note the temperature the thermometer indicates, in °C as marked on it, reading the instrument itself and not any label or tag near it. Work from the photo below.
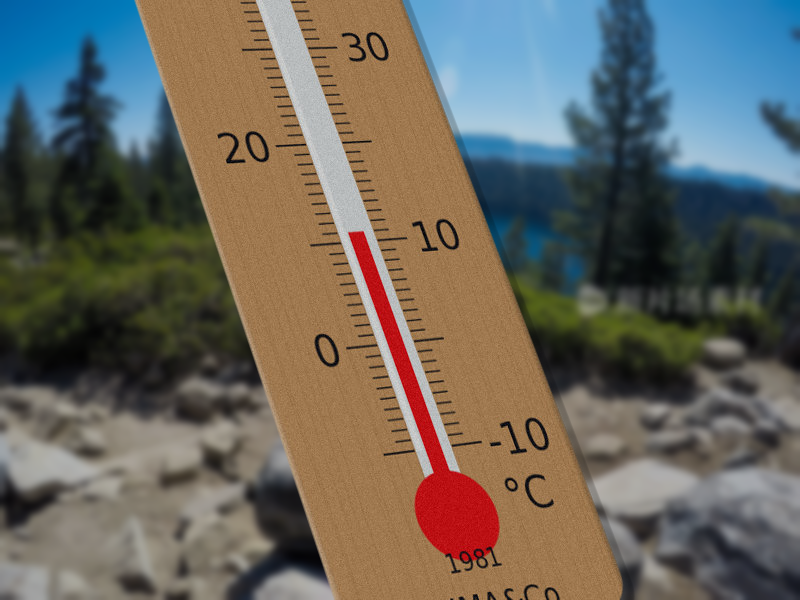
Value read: 11 °C
